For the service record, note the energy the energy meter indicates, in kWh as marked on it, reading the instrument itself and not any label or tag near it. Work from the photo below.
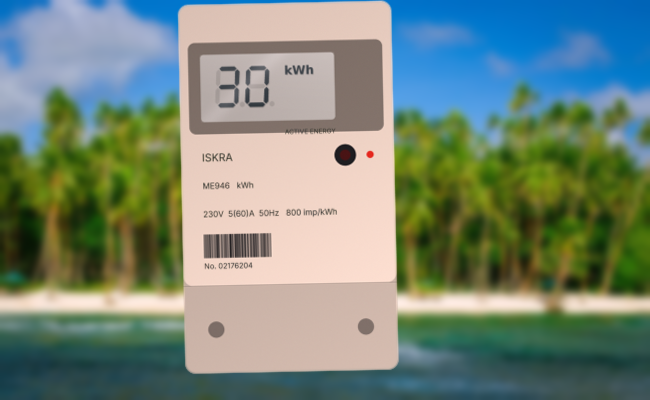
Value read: 30 kWh
